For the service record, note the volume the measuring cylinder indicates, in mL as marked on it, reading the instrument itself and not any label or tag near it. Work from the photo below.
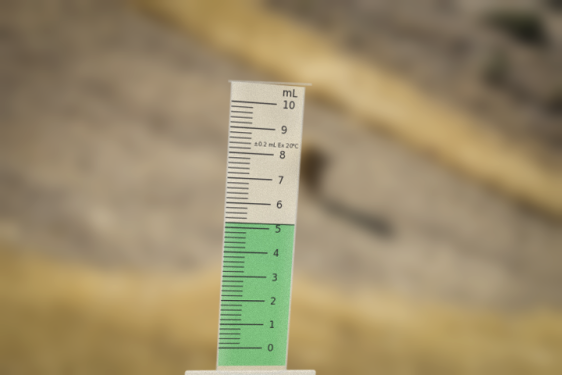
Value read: 5.2 mL
